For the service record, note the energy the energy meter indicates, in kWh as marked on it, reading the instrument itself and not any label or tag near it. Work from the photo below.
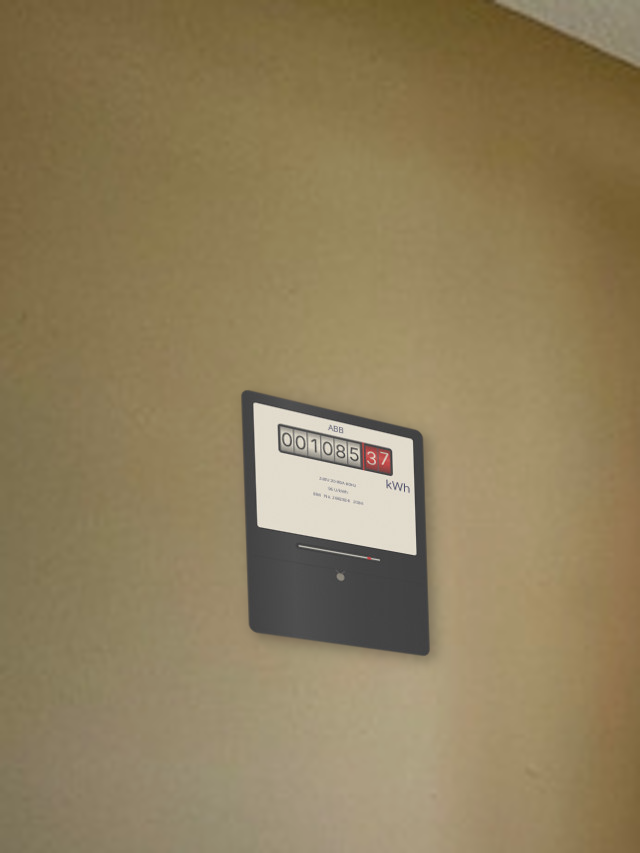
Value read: 1085.37 kWh
